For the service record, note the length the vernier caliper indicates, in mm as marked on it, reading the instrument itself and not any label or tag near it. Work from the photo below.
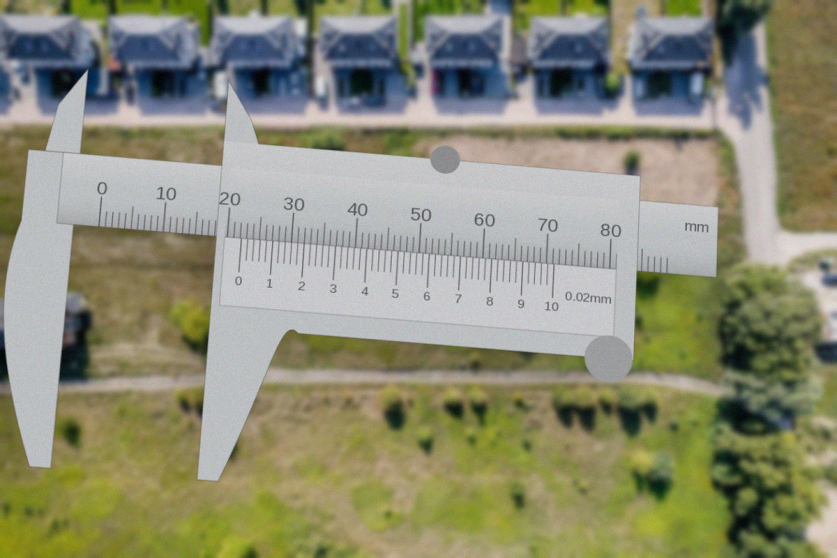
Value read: 22.2 mm
